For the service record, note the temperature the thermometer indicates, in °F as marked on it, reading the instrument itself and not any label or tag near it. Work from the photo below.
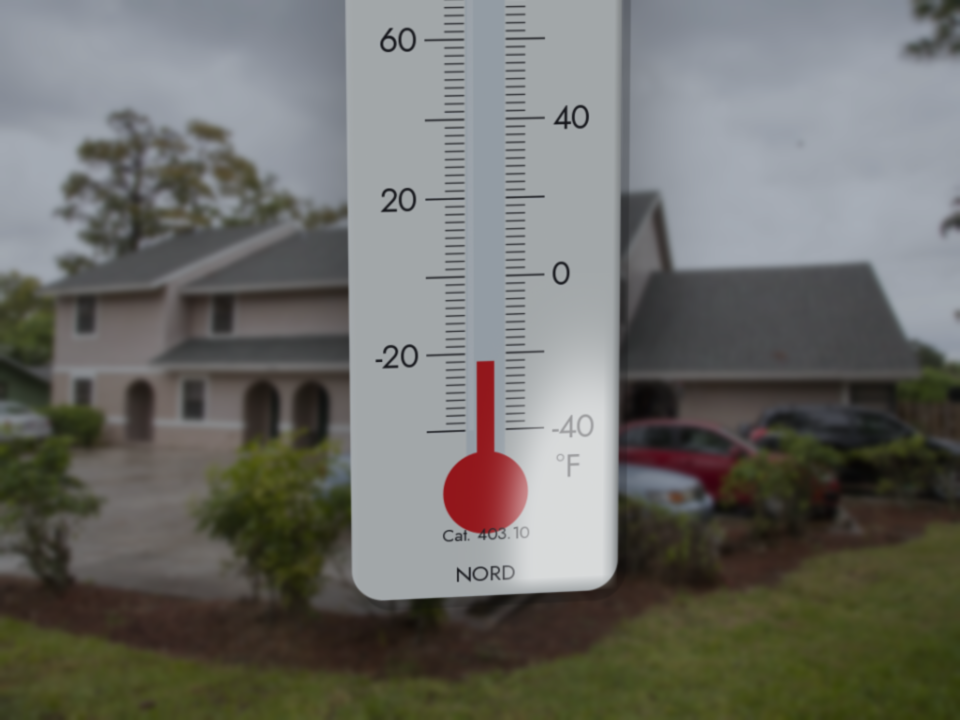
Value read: -22 °F
